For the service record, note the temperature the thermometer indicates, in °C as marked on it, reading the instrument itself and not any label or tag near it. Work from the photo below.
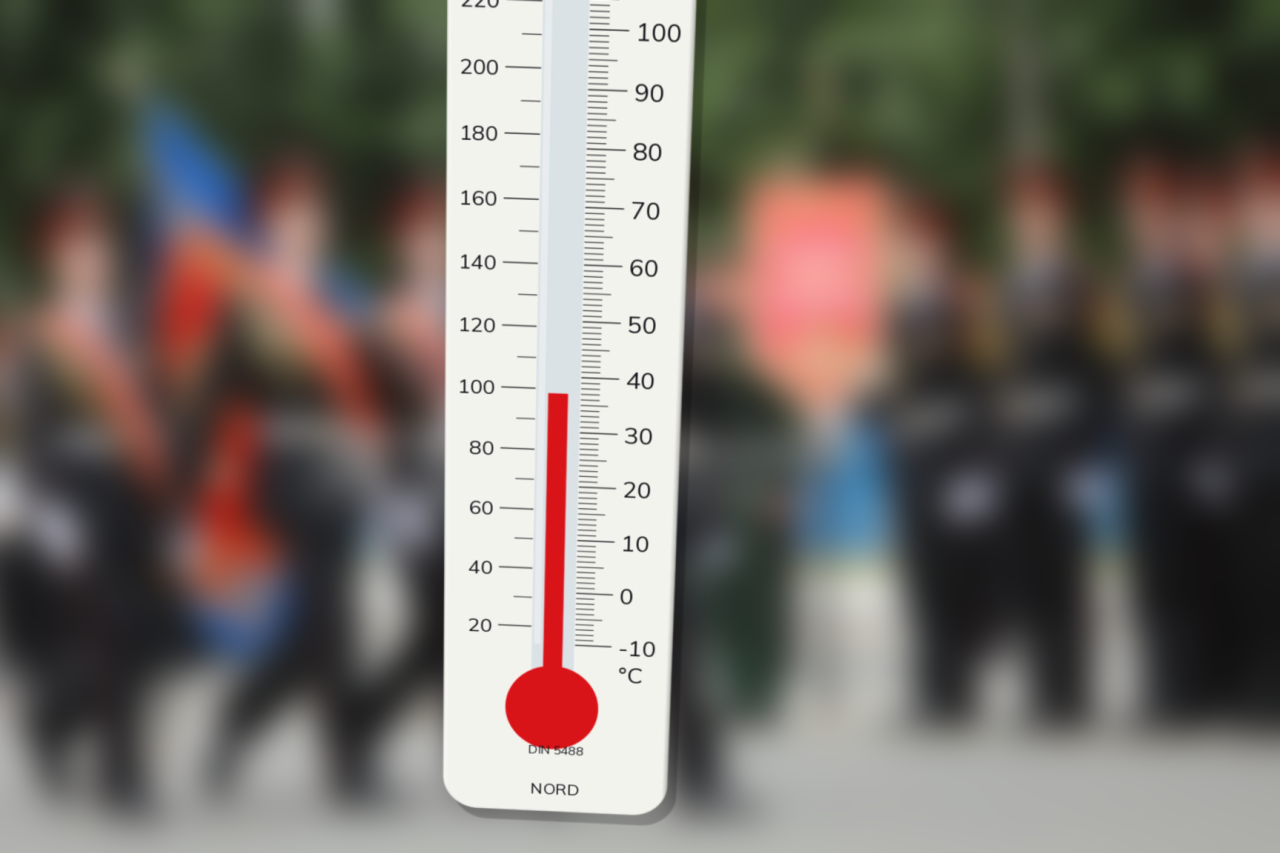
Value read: 37 °C
